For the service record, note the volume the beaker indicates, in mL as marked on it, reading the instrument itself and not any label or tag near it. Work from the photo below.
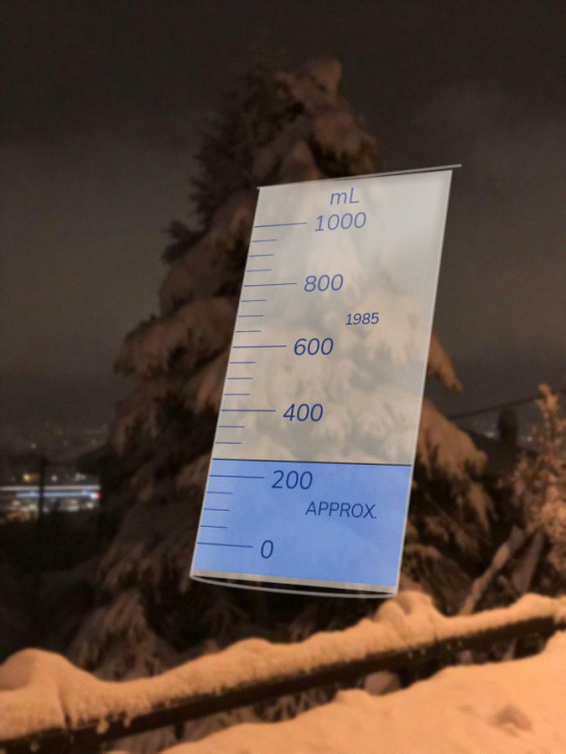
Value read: 250 mL
